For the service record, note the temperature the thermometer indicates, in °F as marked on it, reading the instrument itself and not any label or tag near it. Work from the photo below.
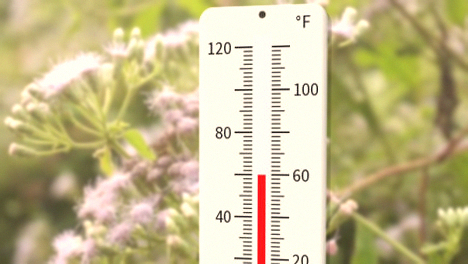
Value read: 60 °F
